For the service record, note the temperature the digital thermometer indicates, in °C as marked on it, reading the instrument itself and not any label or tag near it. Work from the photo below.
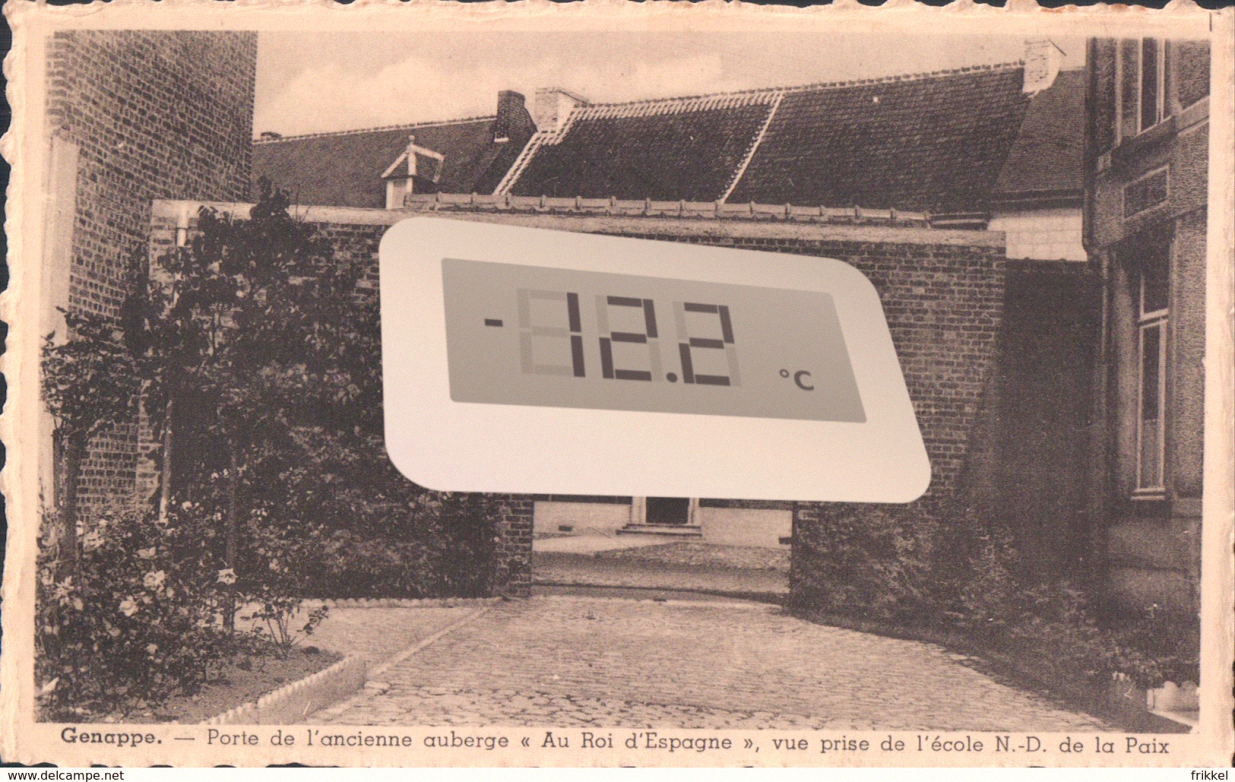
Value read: -12.2 °C
